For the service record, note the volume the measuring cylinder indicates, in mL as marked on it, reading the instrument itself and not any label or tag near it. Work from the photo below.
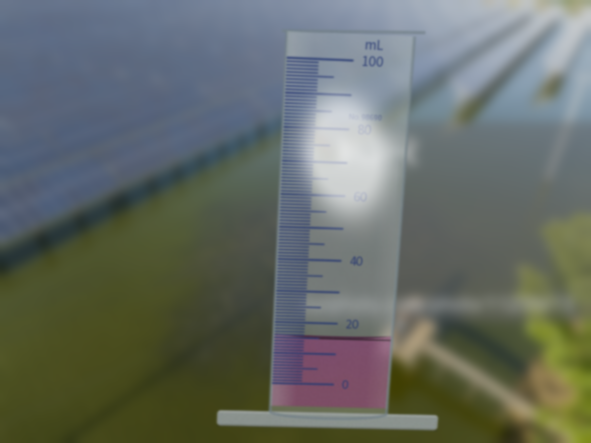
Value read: 15 mL
